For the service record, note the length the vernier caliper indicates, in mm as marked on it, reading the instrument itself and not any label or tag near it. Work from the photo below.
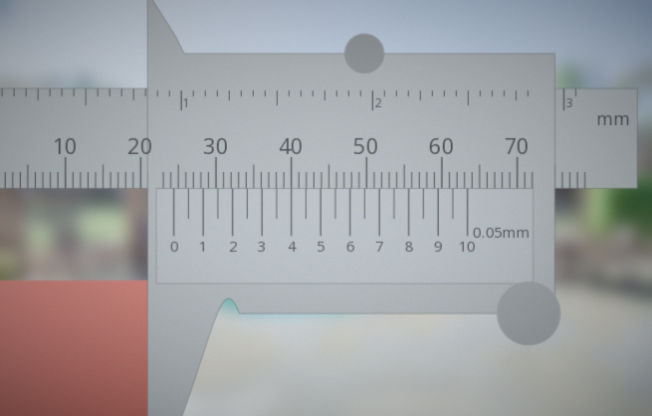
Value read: 24.4 mm
